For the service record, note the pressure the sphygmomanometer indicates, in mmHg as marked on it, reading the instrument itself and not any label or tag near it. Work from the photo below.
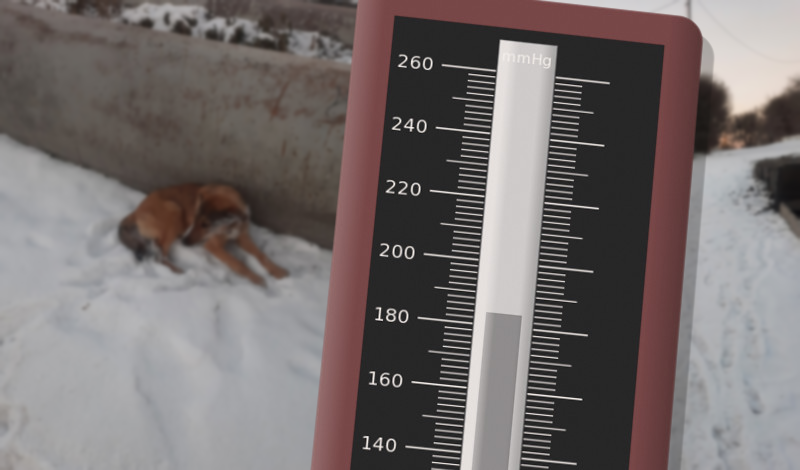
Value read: 184 mmHg
